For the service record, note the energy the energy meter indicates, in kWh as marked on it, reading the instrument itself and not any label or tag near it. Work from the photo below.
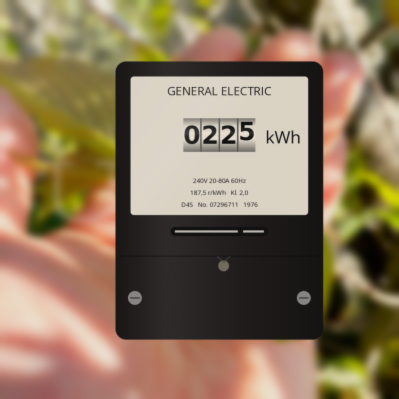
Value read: 225 kWh
